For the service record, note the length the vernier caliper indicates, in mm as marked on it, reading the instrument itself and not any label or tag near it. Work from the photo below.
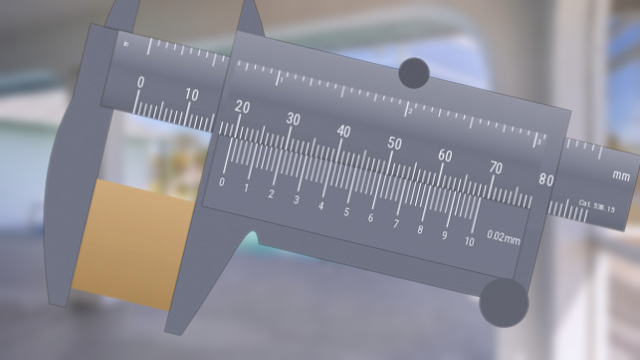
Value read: 19.5 mm
